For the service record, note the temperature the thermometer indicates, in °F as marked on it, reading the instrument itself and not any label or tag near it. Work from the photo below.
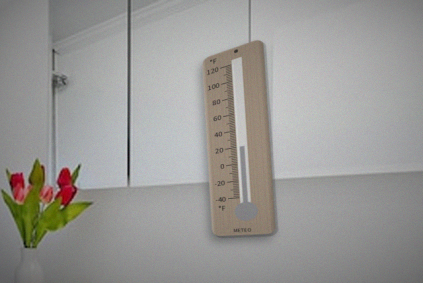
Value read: 20 °F
